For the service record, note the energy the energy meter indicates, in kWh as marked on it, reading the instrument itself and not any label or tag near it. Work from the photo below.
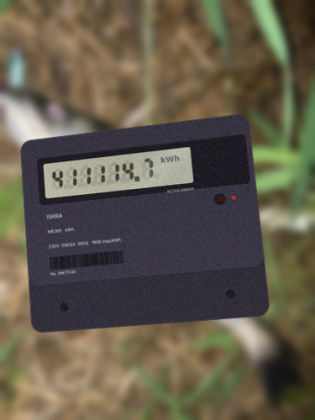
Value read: 411114.7 kWh
